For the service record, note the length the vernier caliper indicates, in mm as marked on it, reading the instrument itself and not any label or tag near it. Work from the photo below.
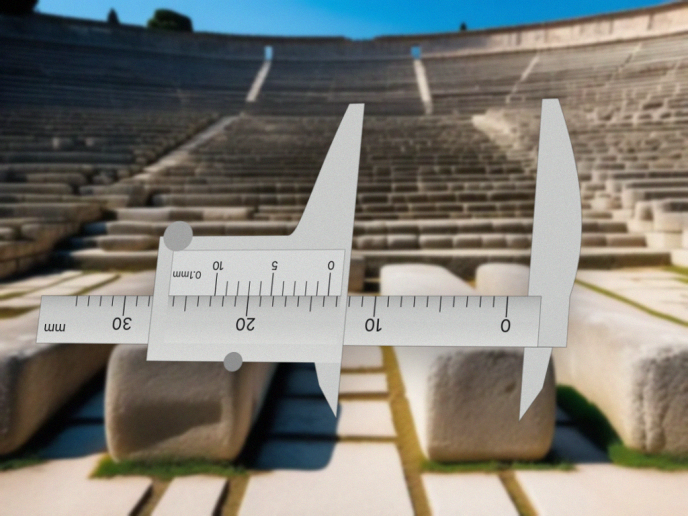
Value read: 13.7 mm
